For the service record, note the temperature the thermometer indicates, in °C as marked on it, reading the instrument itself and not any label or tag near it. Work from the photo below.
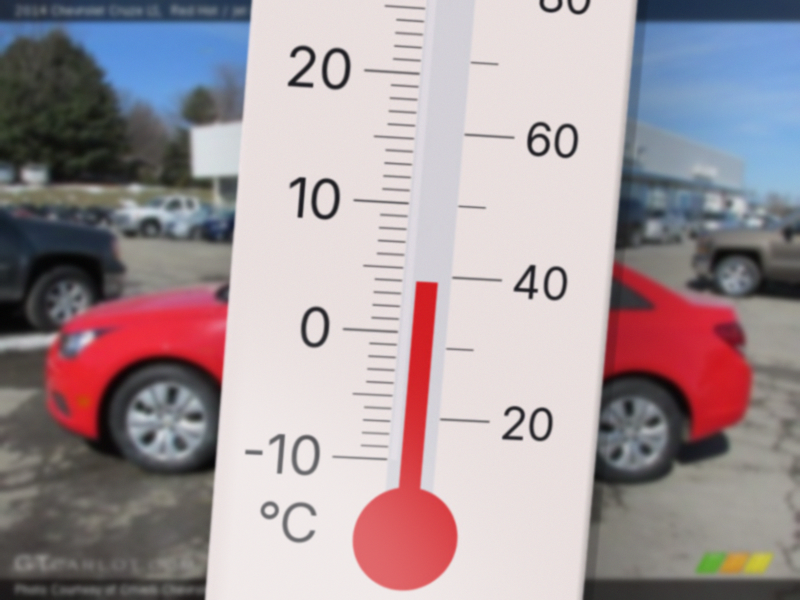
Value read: 4 °C
